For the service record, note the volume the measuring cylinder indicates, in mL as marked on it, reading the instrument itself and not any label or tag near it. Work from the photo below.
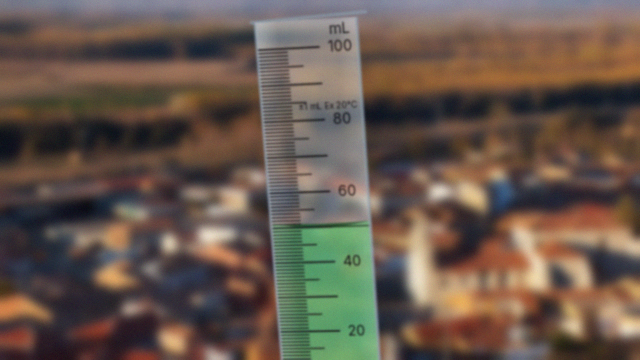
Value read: 50 mL
